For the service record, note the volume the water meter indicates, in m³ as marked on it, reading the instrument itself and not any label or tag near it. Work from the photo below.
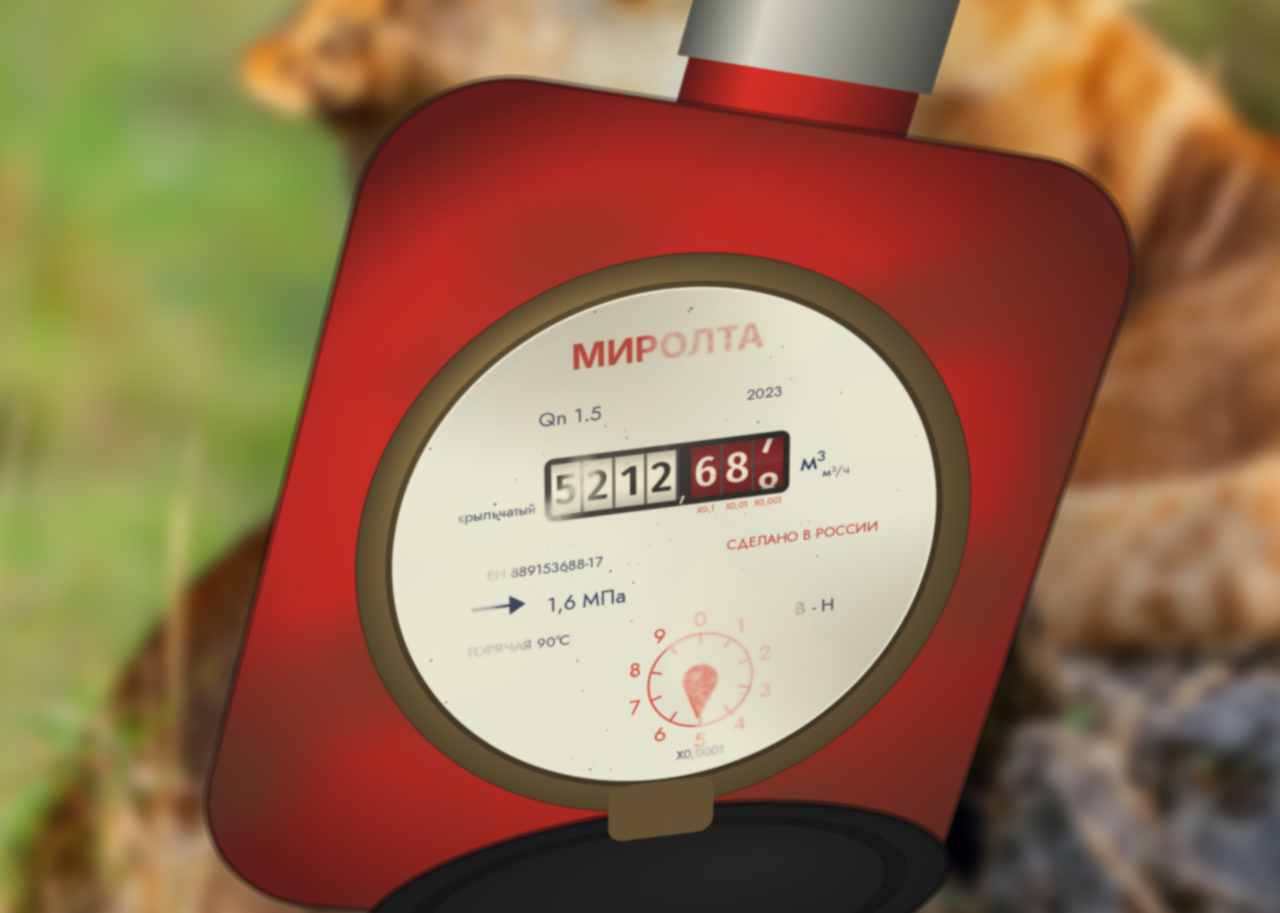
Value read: 5212.6875 m³
